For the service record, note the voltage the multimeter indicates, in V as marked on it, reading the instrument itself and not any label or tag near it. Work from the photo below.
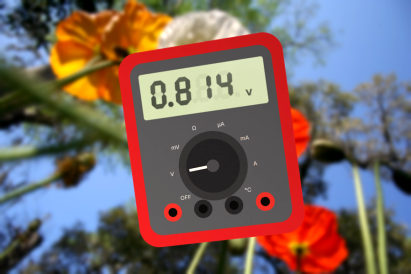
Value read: 0.814 V
